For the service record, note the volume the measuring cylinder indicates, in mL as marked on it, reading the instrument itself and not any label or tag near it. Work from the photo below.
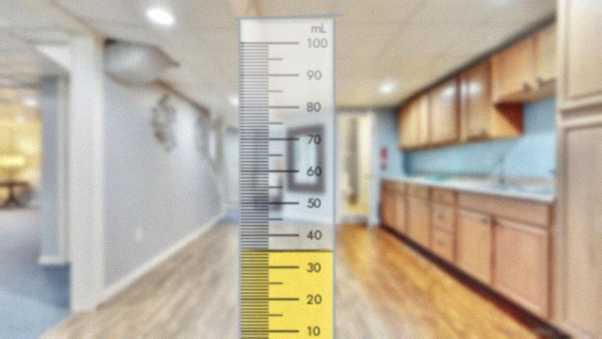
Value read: 35 mL
